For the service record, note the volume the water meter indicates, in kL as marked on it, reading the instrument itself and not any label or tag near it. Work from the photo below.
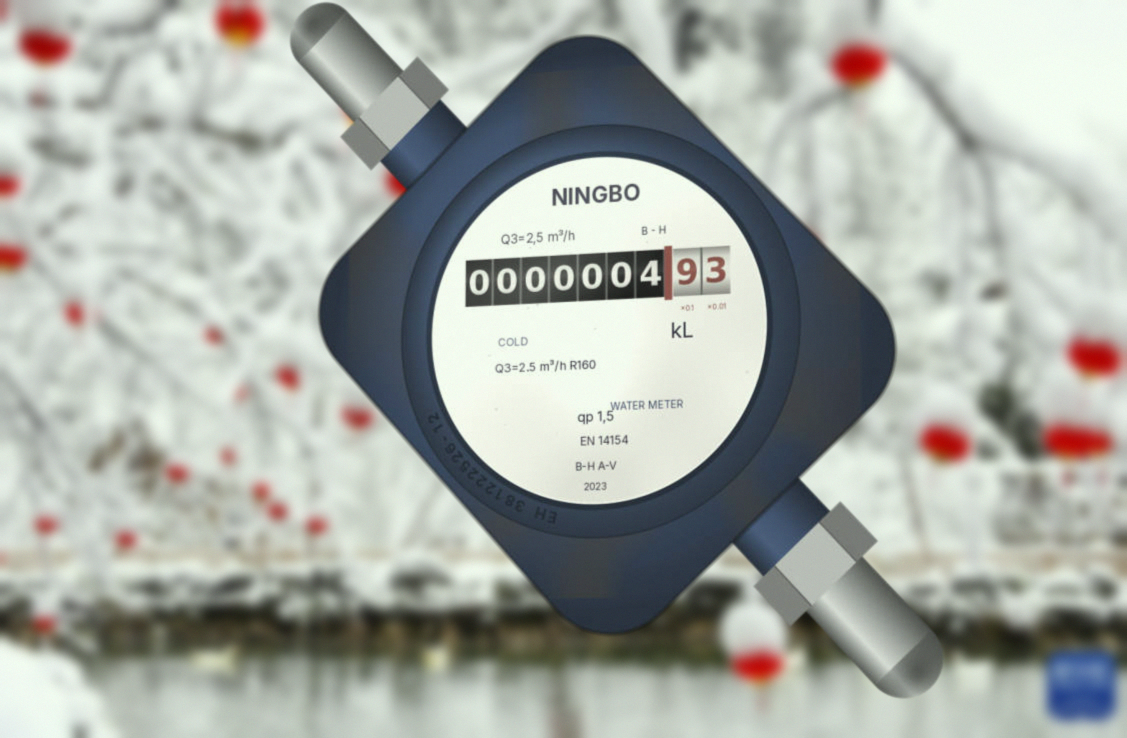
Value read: 4.93 kL
